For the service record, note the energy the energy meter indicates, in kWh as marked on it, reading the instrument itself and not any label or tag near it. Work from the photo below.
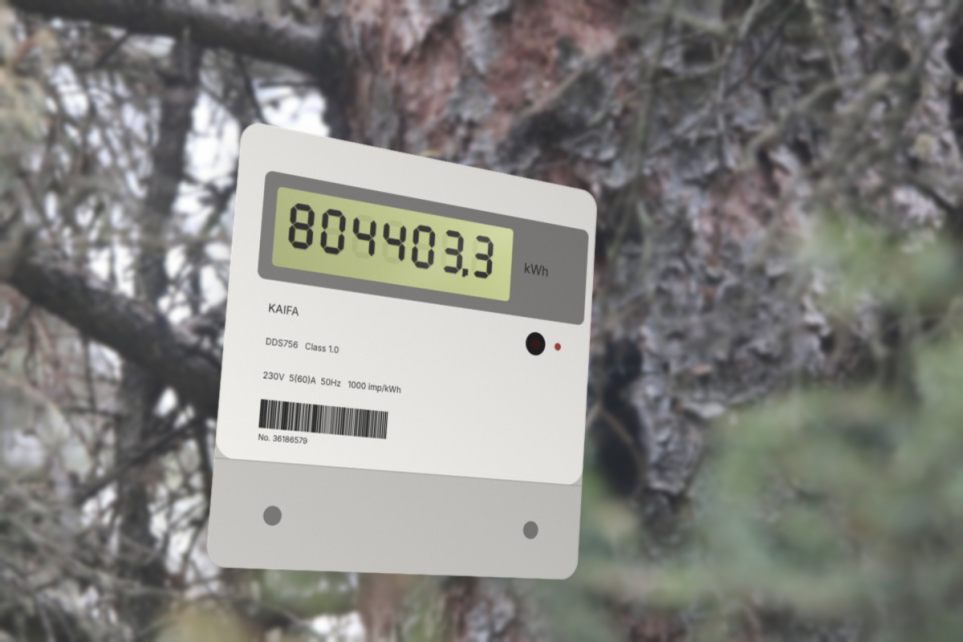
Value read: 804403.3 kWh
